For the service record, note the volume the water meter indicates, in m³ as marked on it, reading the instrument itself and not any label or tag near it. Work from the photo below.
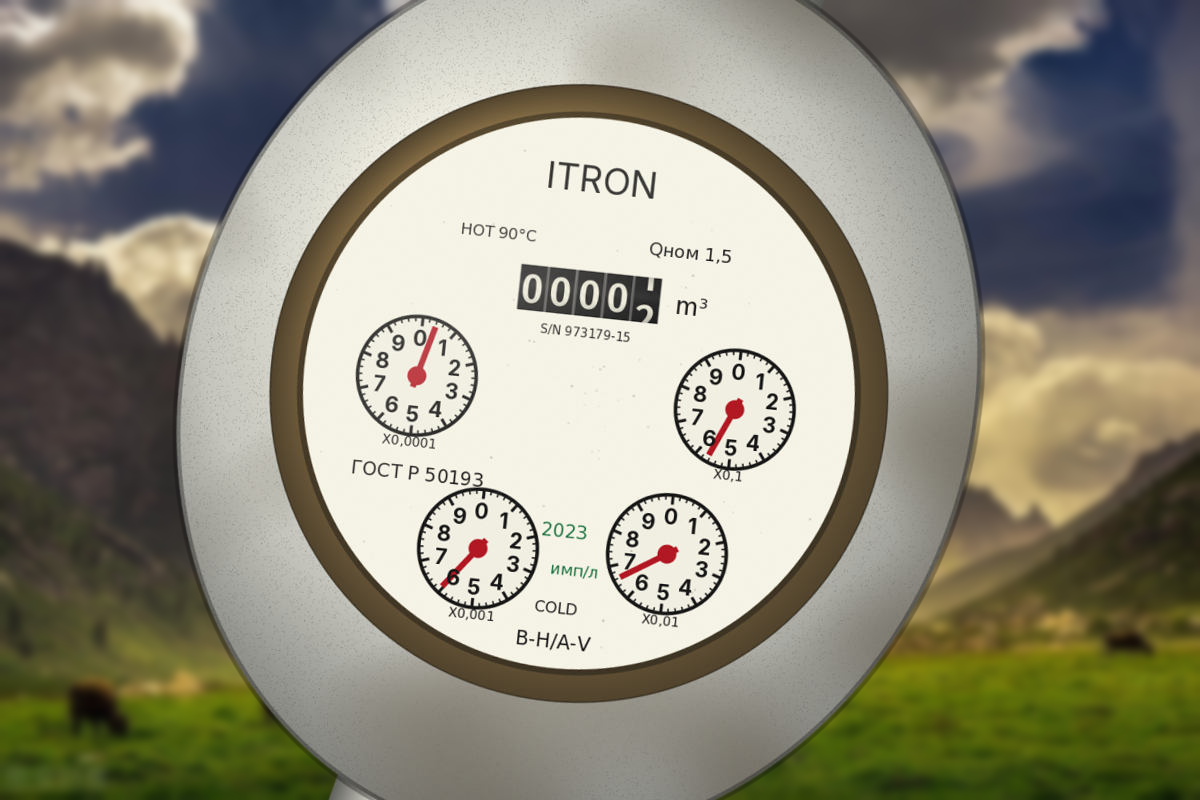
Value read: 1.5660 m³
